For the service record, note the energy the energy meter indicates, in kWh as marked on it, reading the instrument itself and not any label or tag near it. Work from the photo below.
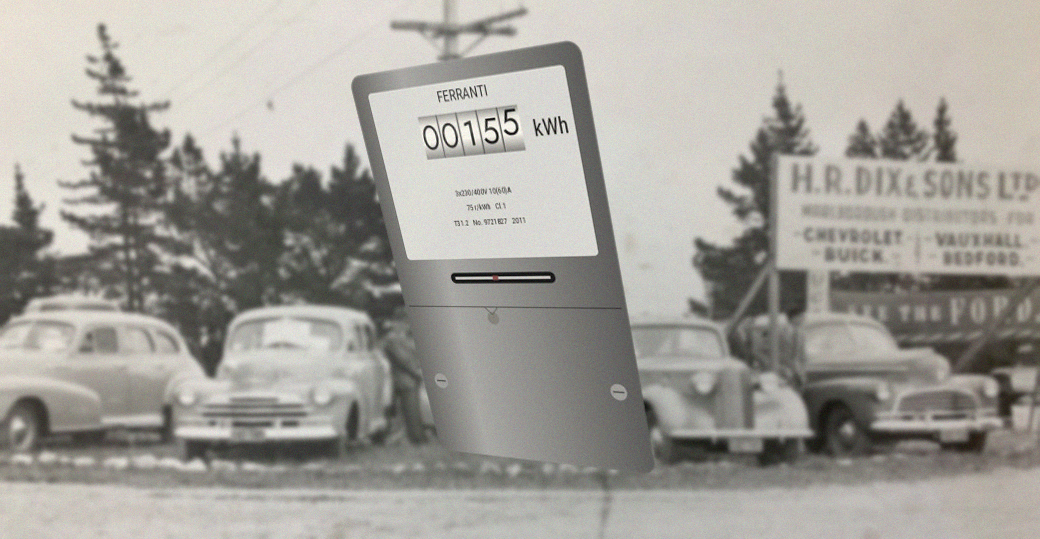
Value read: 155 kWh
